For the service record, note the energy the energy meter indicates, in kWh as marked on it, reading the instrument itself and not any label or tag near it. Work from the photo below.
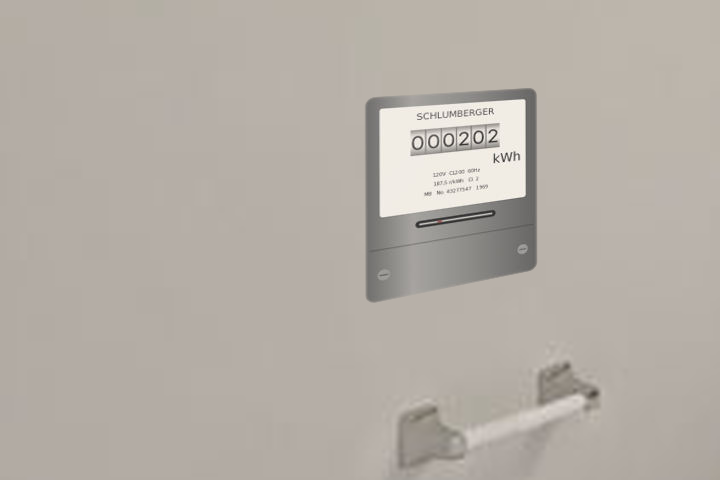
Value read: 202 kWh
